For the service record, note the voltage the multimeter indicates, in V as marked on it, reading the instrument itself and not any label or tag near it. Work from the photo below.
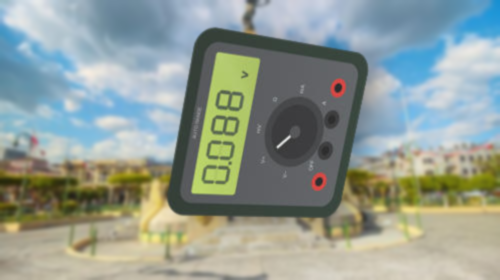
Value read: 0.088 V
